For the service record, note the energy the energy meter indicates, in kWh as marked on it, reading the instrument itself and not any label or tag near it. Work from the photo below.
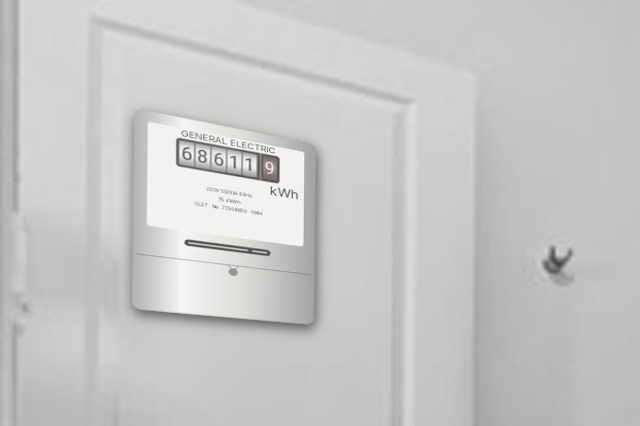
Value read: 68611.9 kWh
